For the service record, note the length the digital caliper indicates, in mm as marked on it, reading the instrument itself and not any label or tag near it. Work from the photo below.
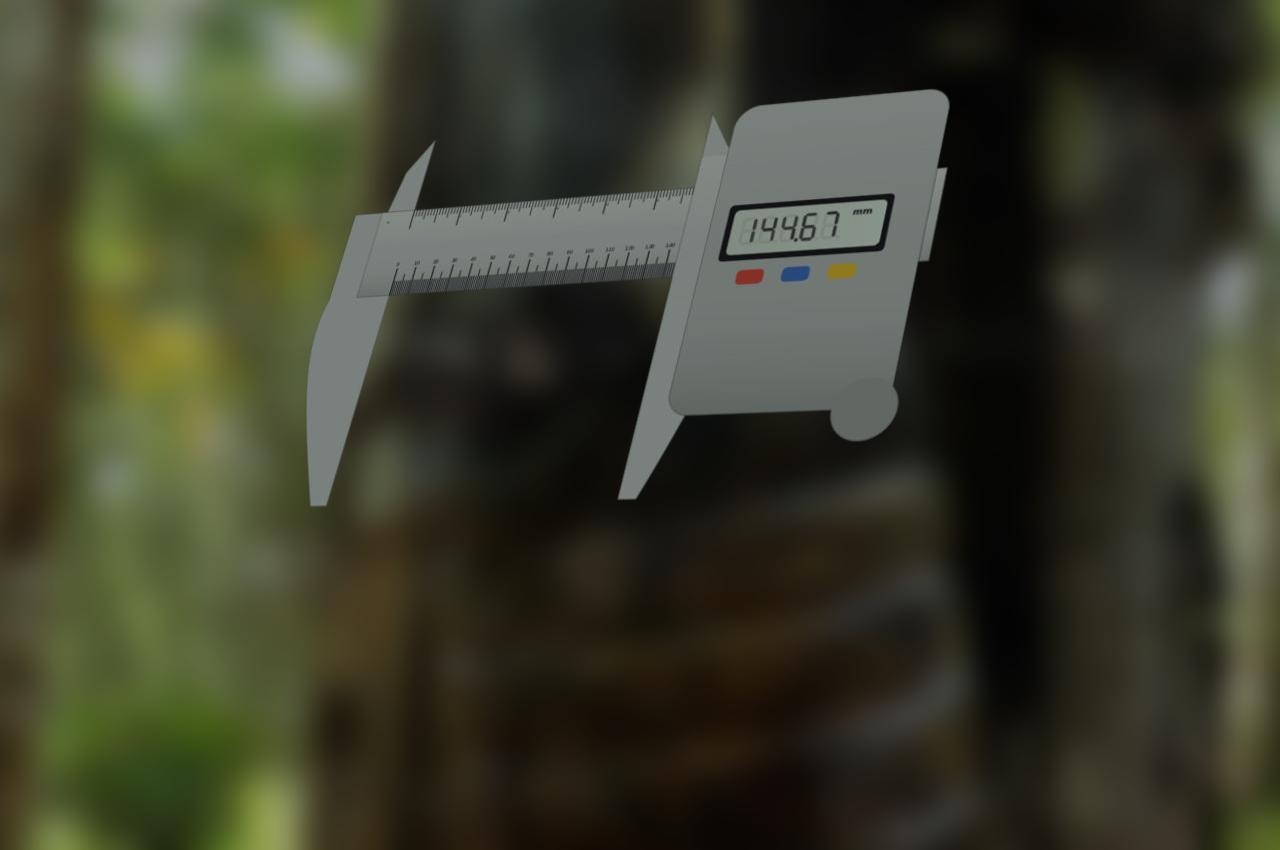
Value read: 144.67 mm
